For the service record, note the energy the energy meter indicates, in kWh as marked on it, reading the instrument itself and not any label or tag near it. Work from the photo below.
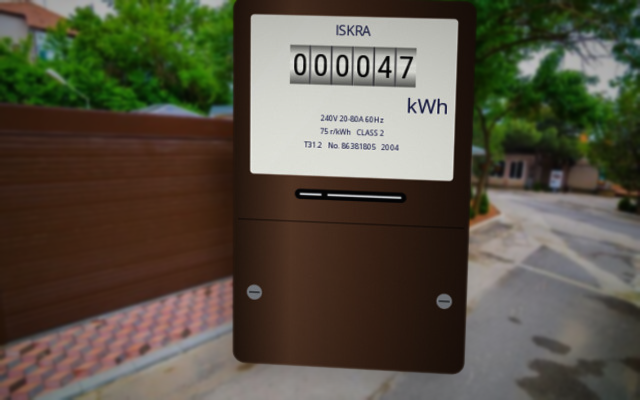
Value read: 47 kWh
